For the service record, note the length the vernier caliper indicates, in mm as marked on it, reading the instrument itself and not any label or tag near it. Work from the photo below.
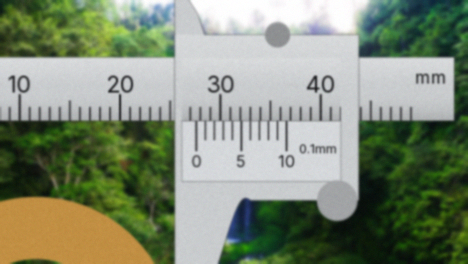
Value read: 27.6 mm
